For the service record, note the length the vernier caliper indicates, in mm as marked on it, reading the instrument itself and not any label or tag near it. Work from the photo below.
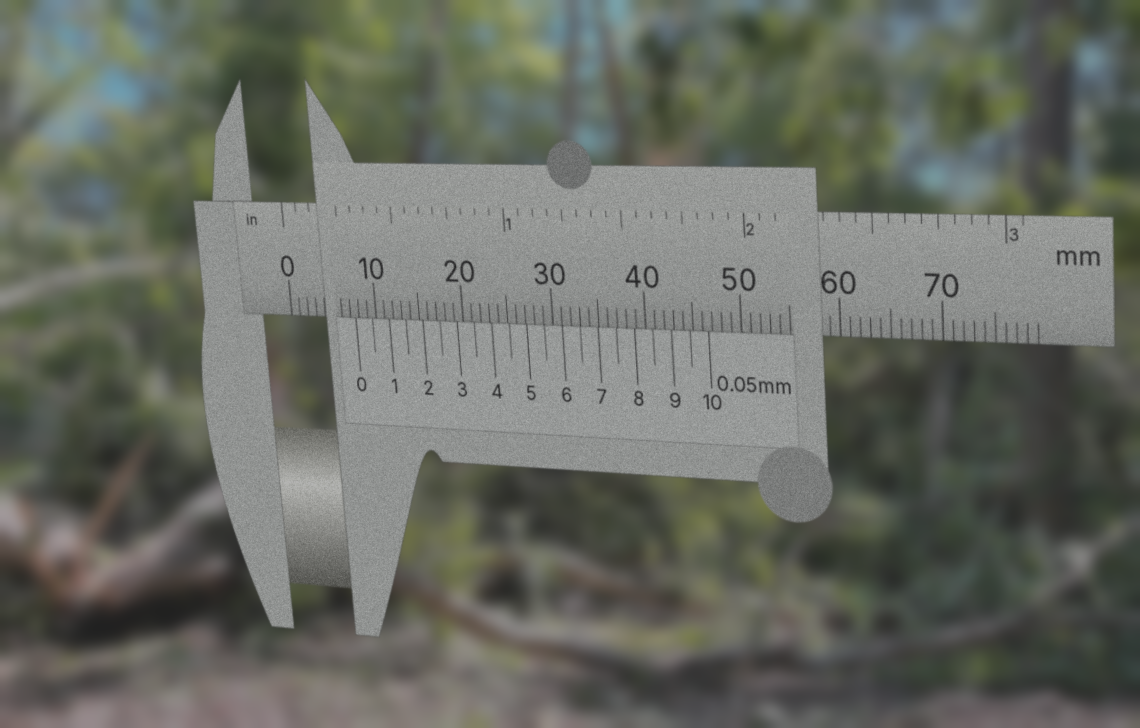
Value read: 7.6 mm
